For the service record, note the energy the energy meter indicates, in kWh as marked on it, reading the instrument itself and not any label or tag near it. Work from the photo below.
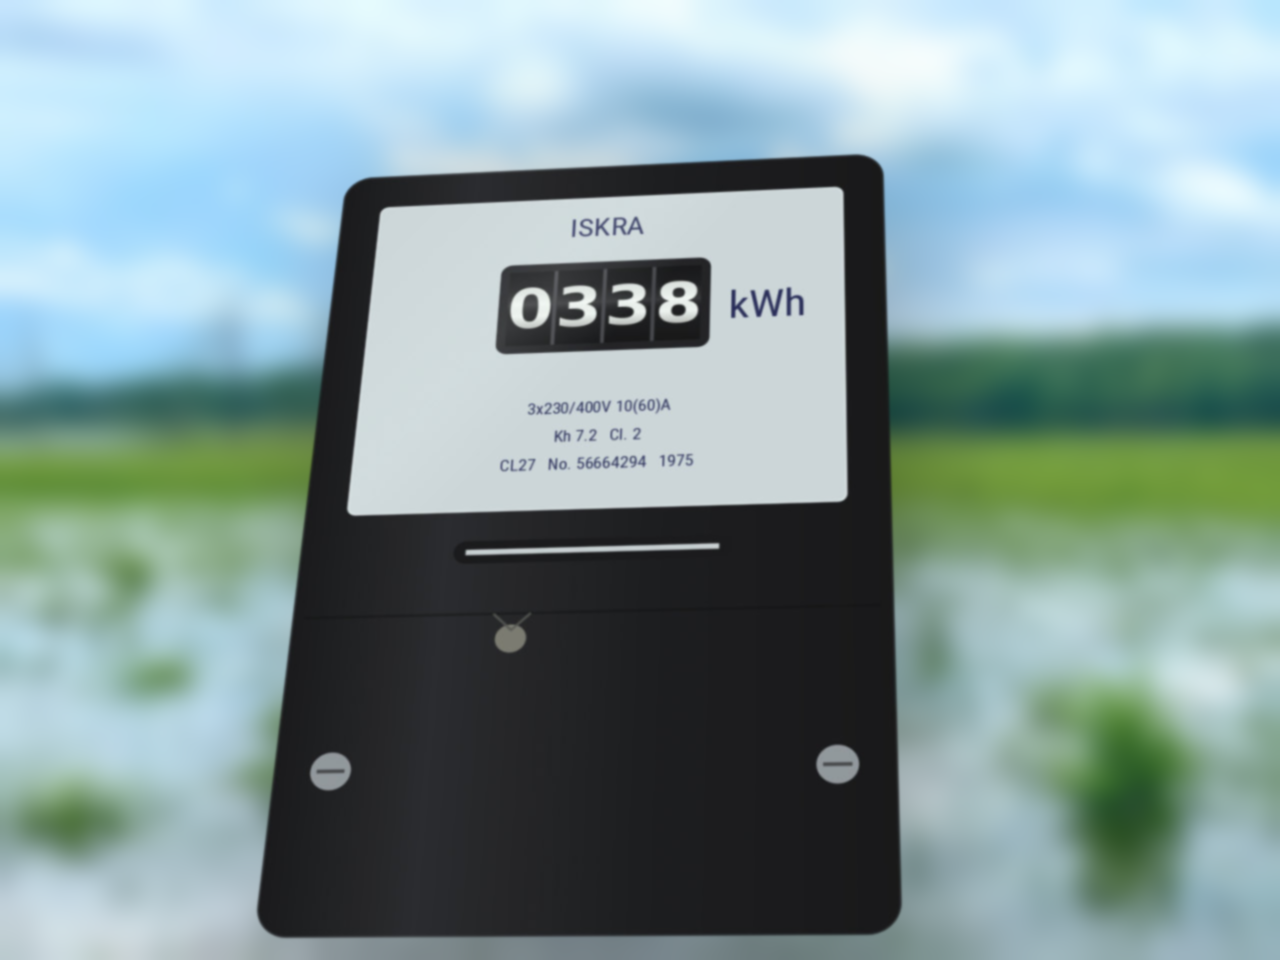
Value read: 338 kWh
